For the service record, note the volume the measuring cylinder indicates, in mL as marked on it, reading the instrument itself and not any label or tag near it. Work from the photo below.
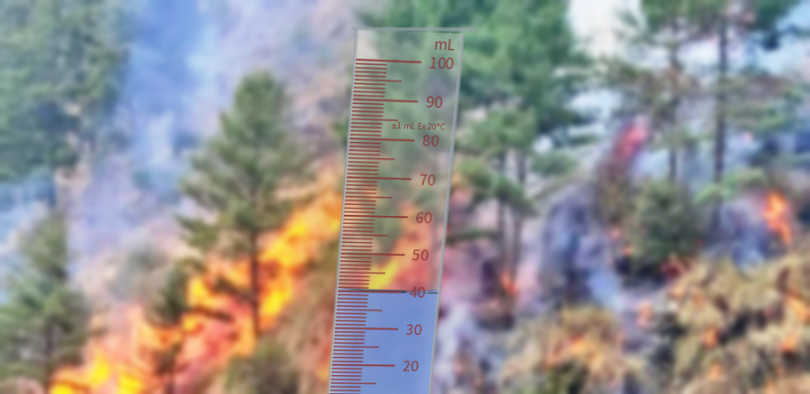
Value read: 40 mL
